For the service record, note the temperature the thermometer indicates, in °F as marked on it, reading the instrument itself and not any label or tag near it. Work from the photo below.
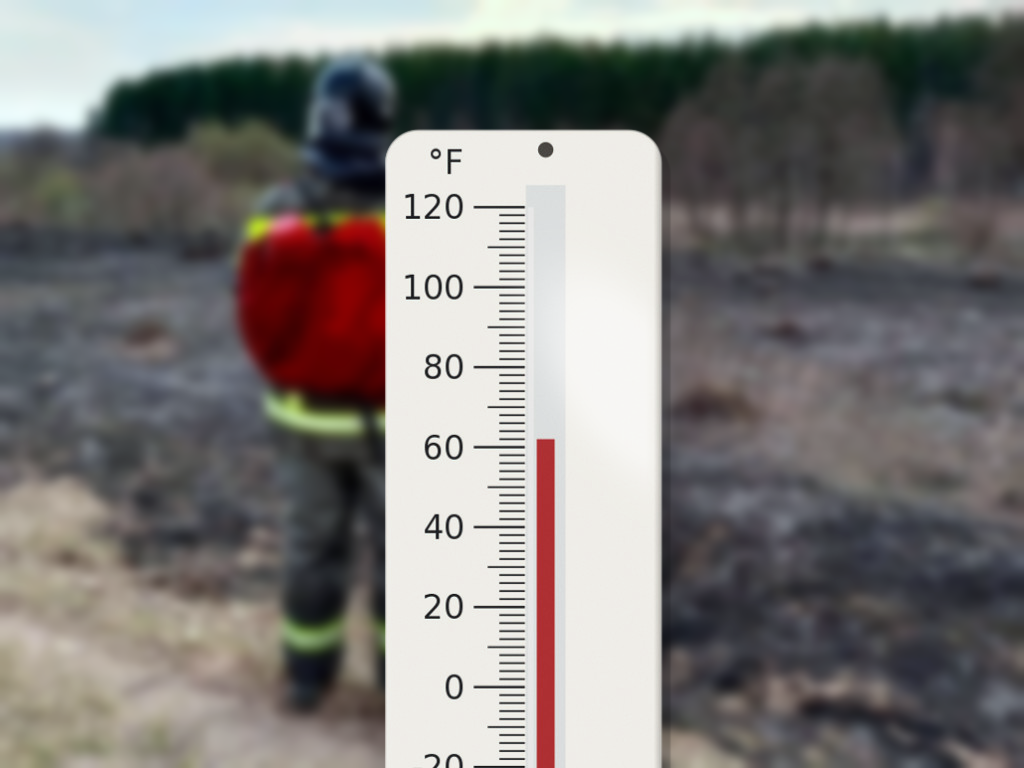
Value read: 62 °F
